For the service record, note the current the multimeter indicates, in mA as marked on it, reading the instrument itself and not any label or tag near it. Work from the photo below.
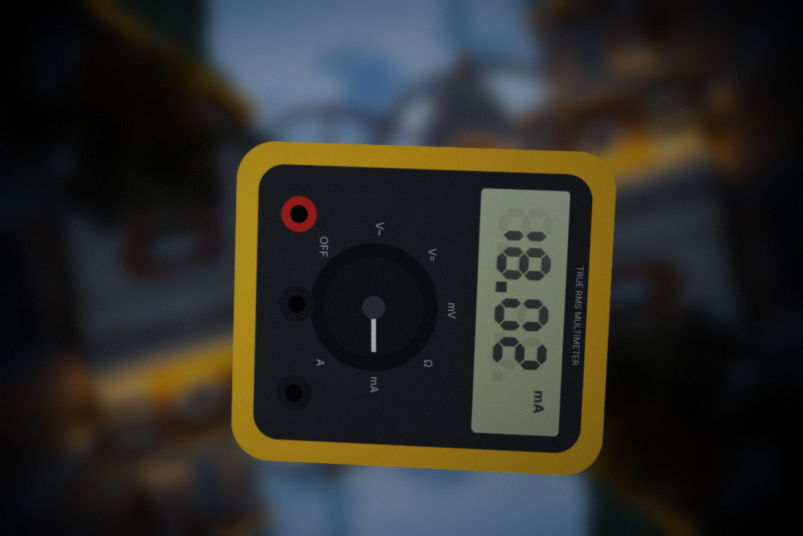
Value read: 18.02 mA
